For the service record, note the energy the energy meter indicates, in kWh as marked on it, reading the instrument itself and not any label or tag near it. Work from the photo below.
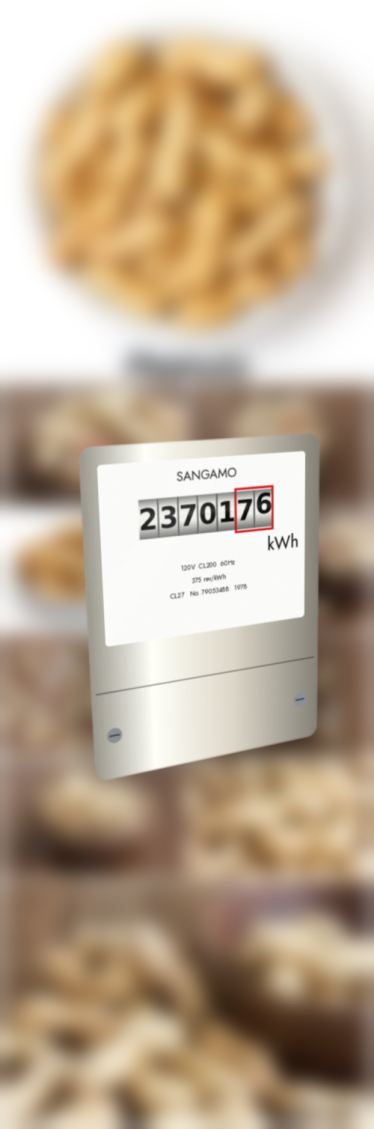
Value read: 23701.76 kWh
